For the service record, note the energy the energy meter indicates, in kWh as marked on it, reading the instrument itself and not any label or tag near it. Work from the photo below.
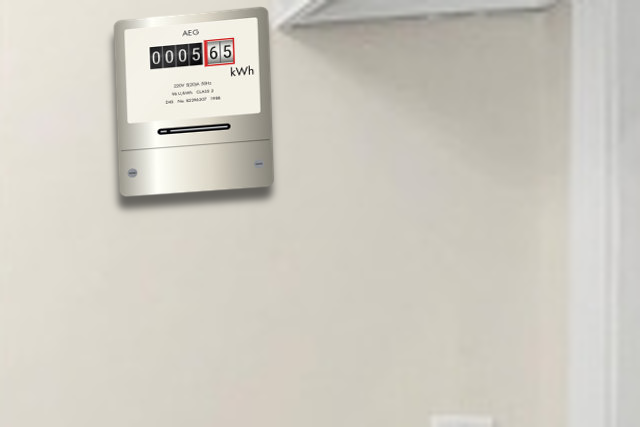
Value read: 5.65 kWh
